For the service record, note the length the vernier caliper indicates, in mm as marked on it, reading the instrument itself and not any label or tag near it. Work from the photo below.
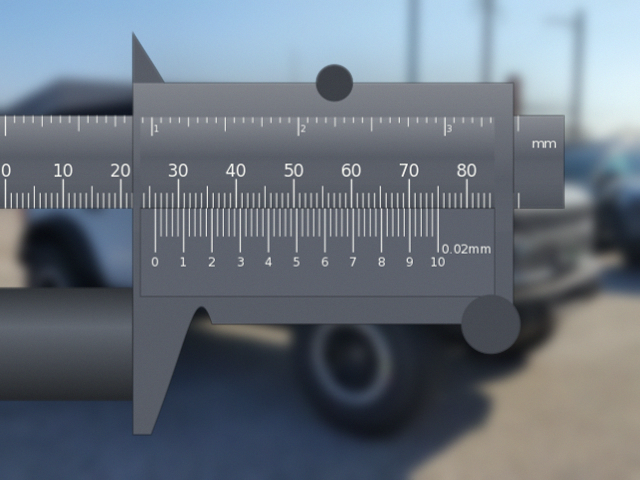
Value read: 26.0 mm
